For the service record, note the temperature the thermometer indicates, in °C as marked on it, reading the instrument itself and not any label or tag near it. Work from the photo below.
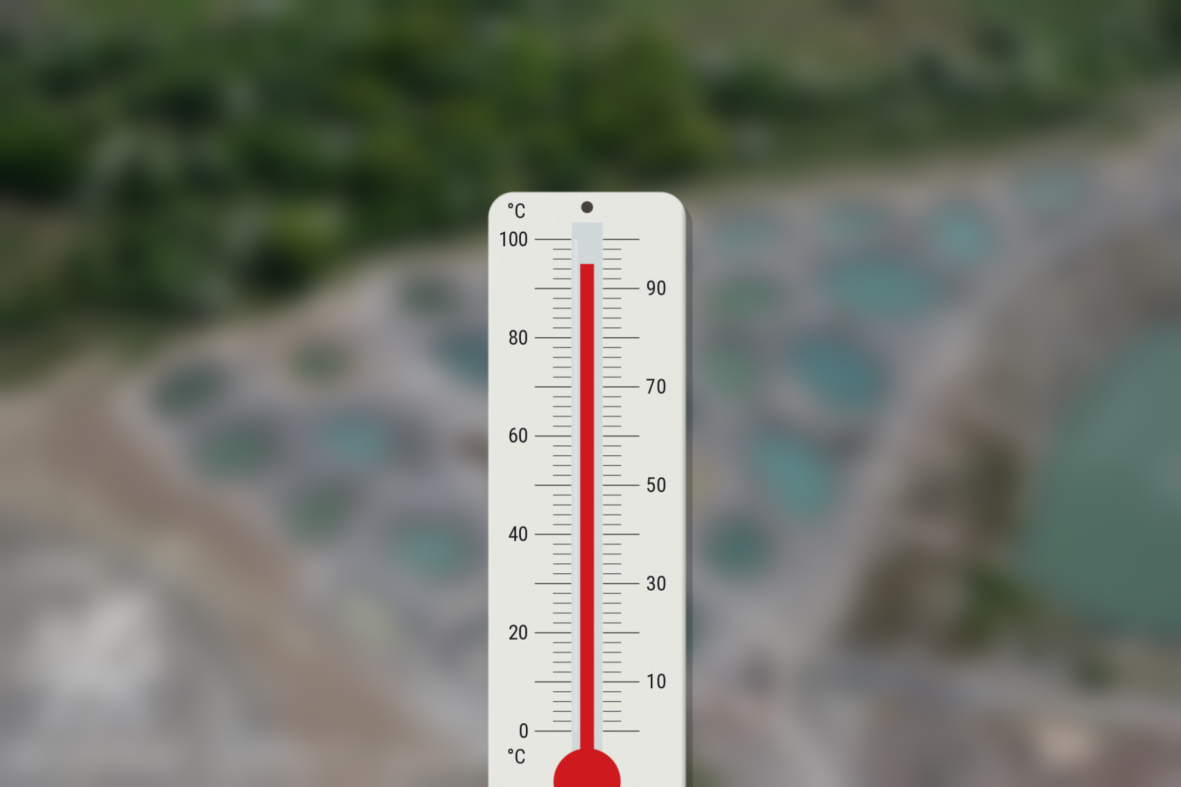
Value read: 95 °C
